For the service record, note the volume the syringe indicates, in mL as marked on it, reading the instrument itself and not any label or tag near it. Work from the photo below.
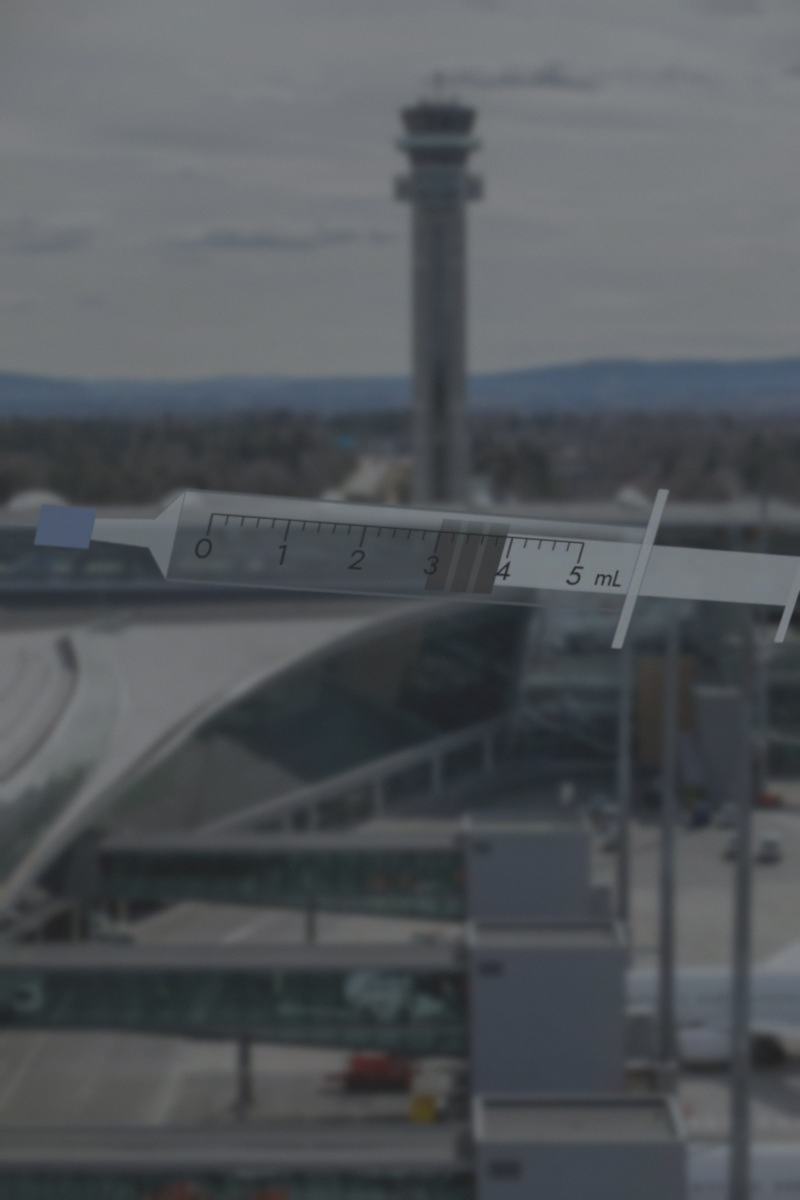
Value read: 3 mL
